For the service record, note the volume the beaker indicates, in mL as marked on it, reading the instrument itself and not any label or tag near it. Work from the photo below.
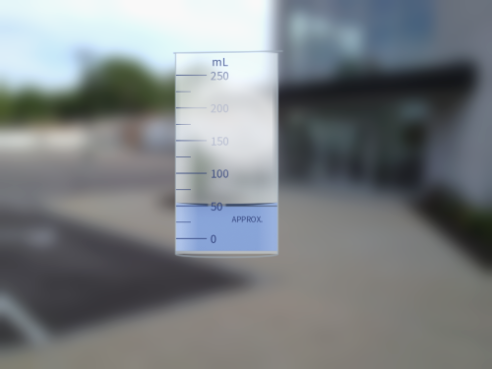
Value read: 50 mL
